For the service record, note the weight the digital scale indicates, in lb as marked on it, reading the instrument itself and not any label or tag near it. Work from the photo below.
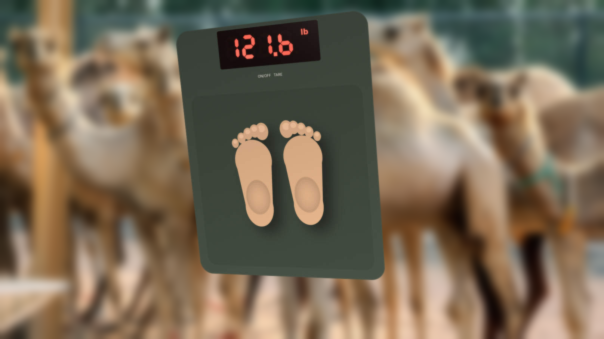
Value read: 121.6 lb
